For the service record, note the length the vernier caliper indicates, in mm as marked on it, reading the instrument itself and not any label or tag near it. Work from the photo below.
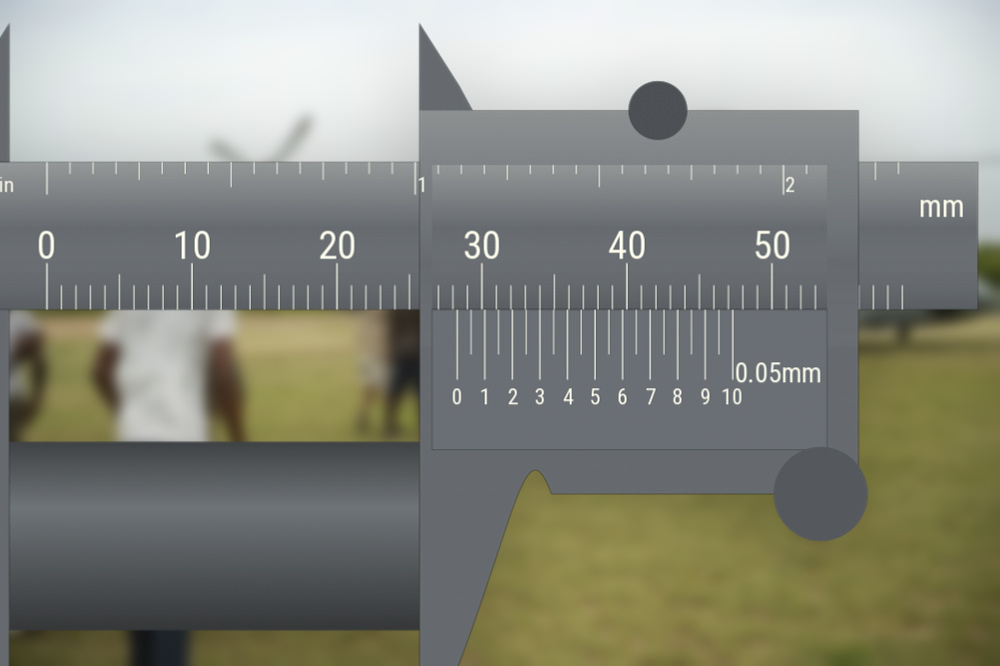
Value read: 28.3 mm
